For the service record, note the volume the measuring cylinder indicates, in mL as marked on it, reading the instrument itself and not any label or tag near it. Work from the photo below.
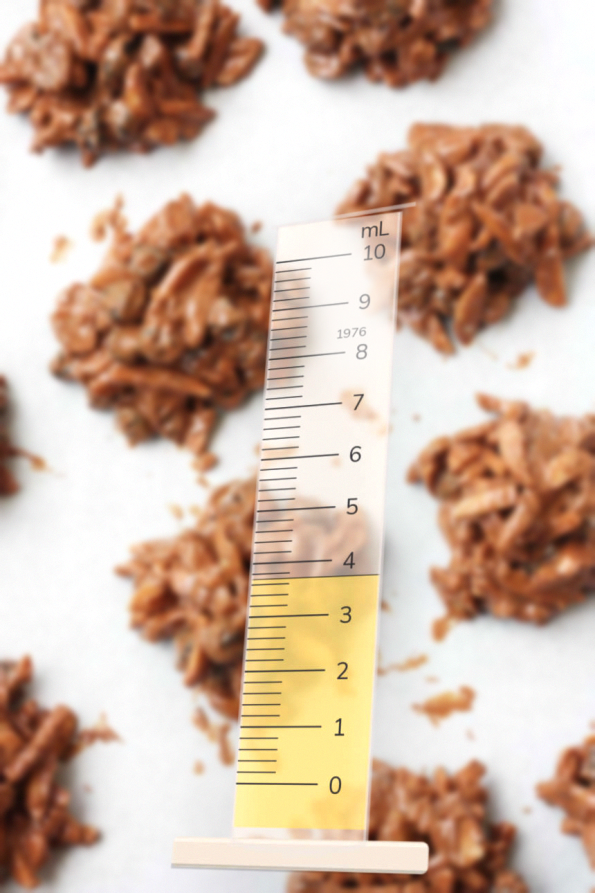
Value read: 3.7 mL
